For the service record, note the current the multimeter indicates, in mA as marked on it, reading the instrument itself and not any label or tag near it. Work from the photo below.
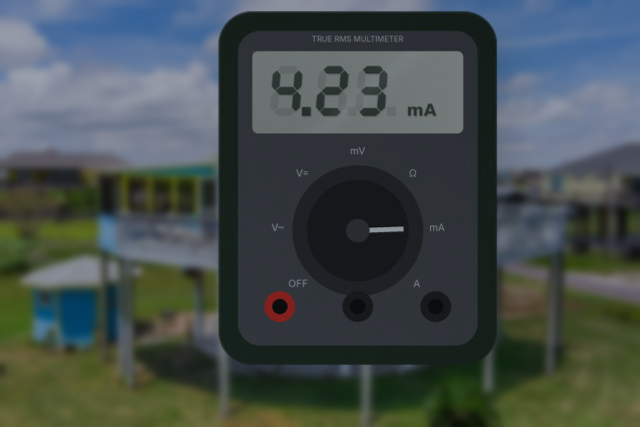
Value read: 4.23 mA
